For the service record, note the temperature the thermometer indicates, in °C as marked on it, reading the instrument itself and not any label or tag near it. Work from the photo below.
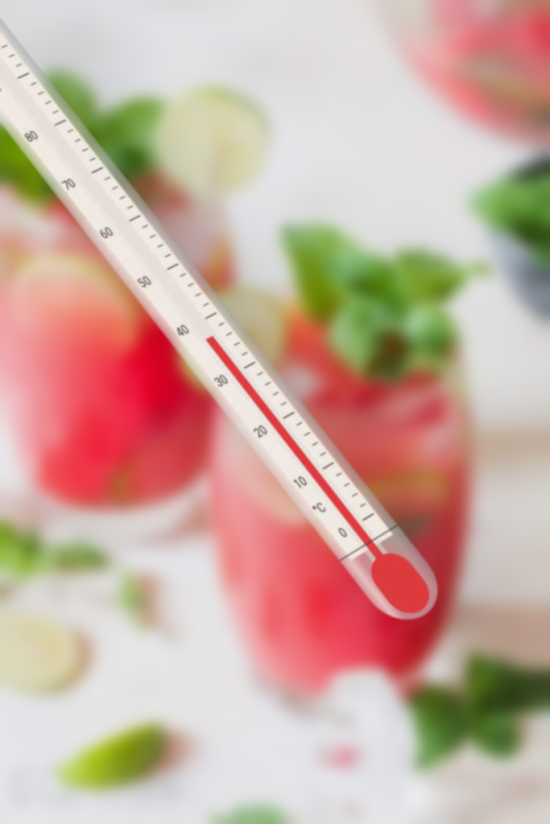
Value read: 37 °C
